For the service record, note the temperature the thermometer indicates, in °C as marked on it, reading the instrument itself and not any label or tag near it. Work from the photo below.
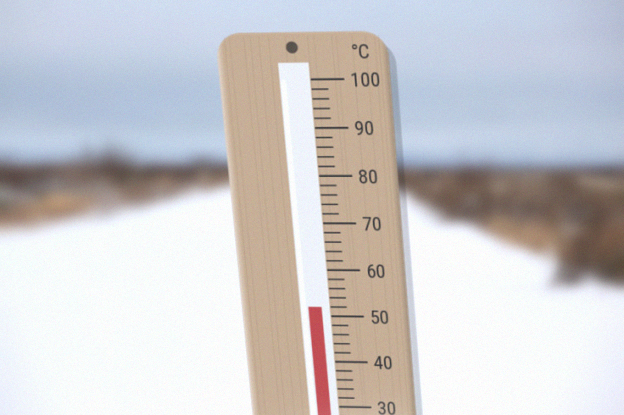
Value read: 52 °C
